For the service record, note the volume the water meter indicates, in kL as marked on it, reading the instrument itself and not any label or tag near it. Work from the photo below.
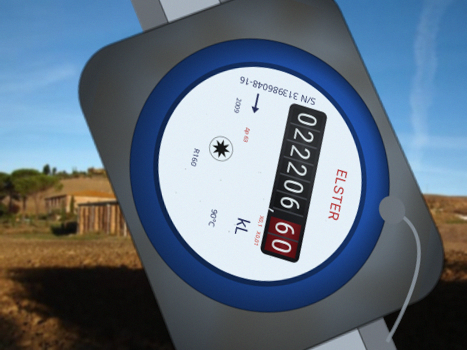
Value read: 22206.60 kL
